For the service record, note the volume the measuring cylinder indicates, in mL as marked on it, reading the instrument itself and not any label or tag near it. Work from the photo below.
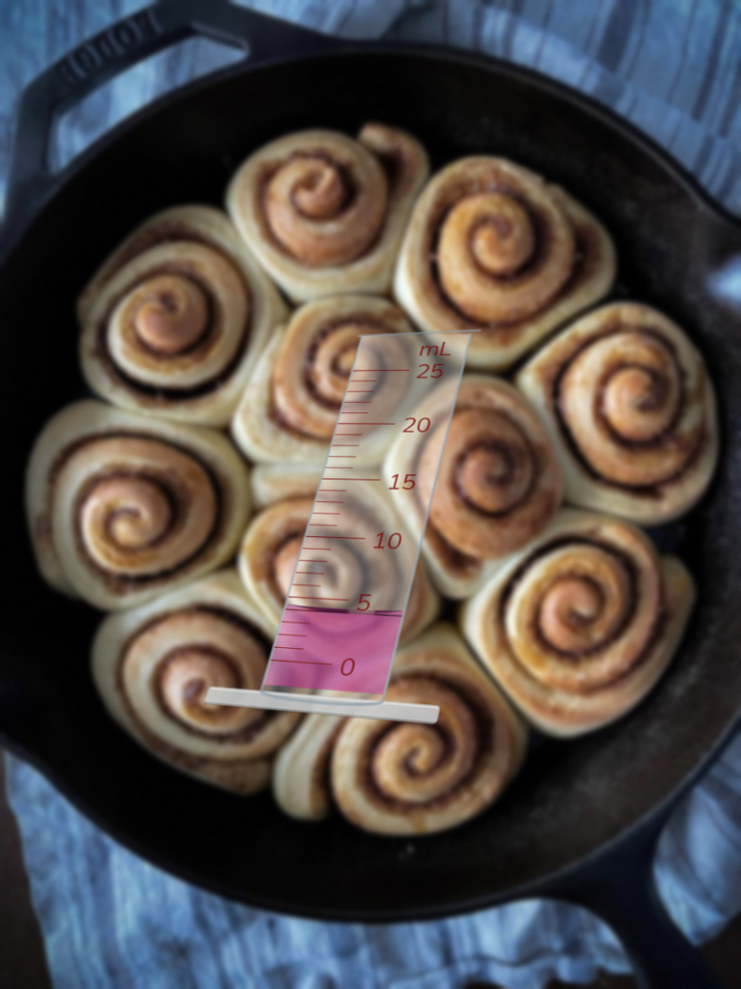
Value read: 4 mL
